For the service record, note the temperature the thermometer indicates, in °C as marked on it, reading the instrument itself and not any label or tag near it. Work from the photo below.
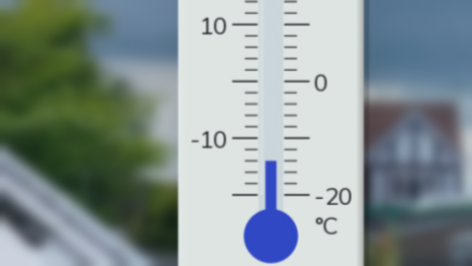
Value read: -14 °C
